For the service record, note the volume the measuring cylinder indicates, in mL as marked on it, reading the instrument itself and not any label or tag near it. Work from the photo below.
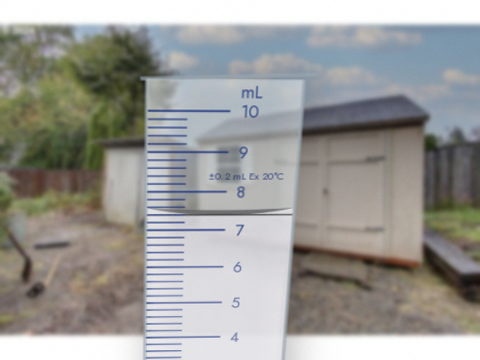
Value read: 7.4 mL
